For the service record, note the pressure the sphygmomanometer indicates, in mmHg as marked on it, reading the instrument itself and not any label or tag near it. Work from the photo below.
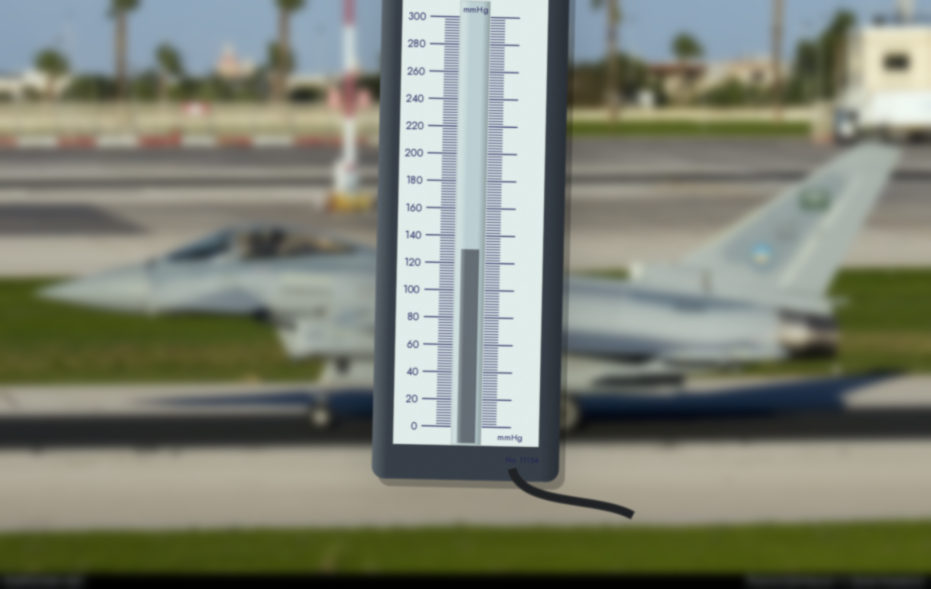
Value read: 130 mmHg
